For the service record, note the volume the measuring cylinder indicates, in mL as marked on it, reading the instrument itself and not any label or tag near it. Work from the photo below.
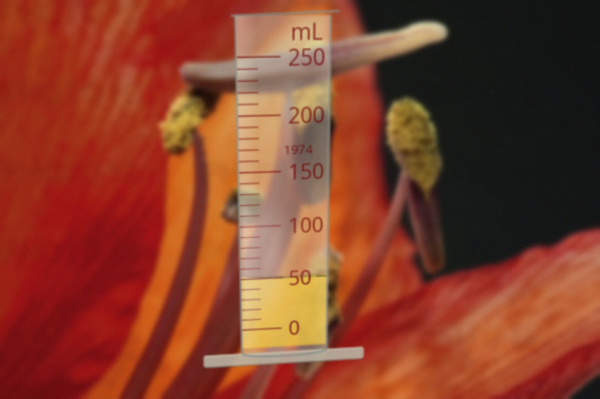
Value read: 50 mL
